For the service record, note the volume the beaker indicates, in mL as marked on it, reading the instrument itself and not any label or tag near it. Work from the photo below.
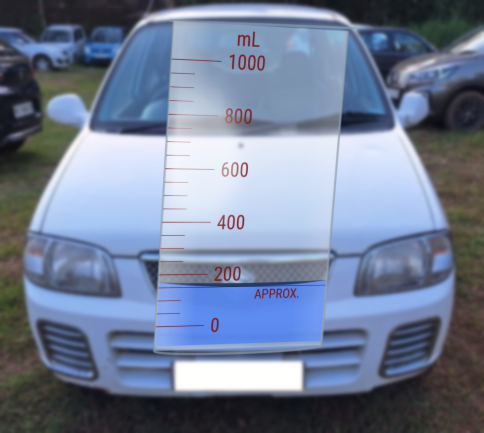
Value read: 150 mL
